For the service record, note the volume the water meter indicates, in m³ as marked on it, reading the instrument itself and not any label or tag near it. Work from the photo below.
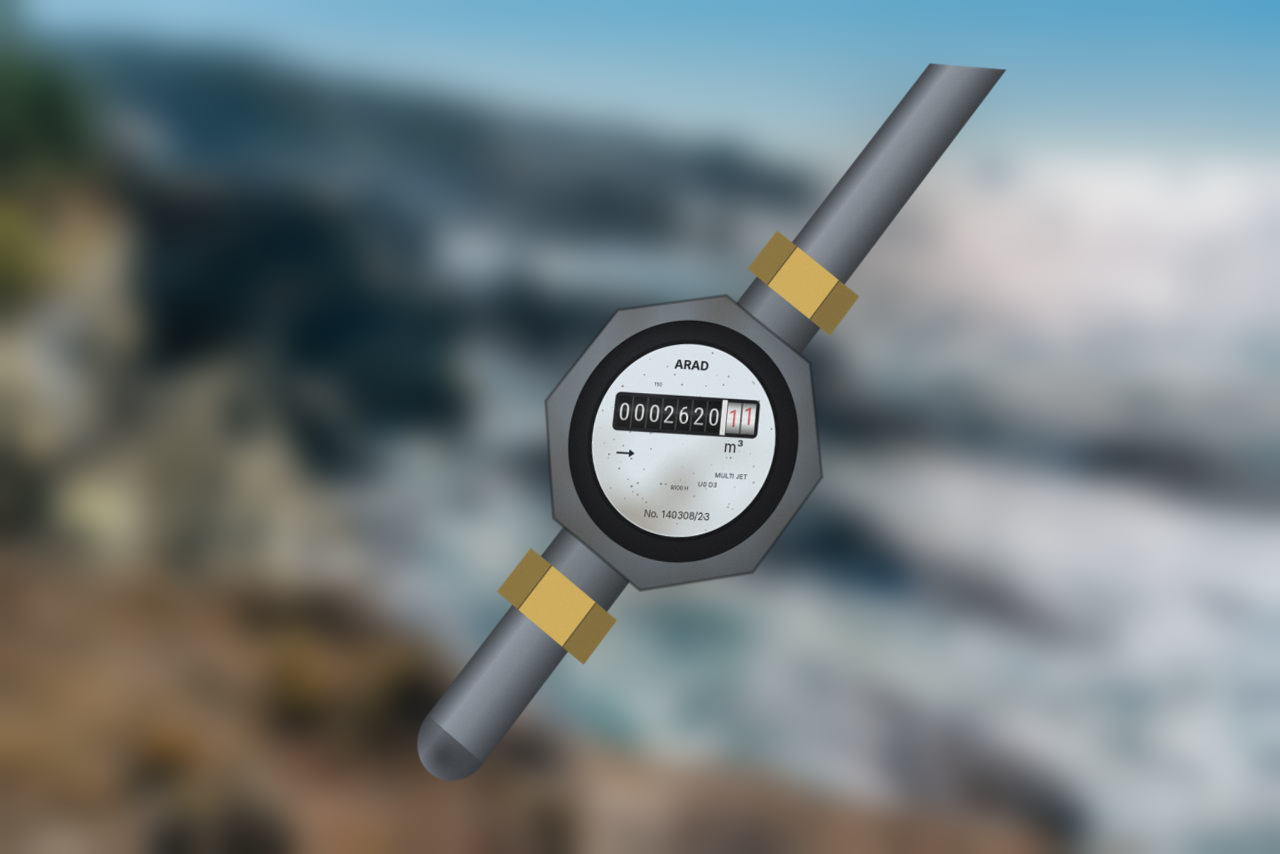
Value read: 2620.11 m³
